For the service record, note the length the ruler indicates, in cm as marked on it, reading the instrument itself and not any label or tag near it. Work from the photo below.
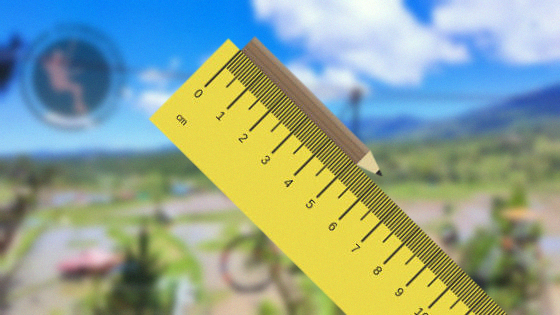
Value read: 6 cm
